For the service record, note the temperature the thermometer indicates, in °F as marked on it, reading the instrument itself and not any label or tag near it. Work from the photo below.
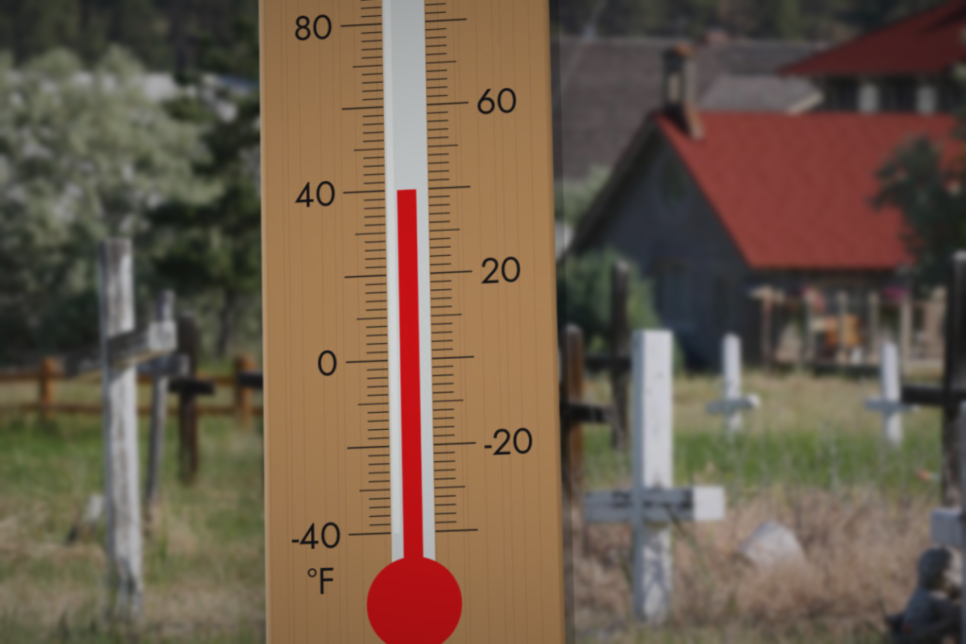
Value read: 40 °F
